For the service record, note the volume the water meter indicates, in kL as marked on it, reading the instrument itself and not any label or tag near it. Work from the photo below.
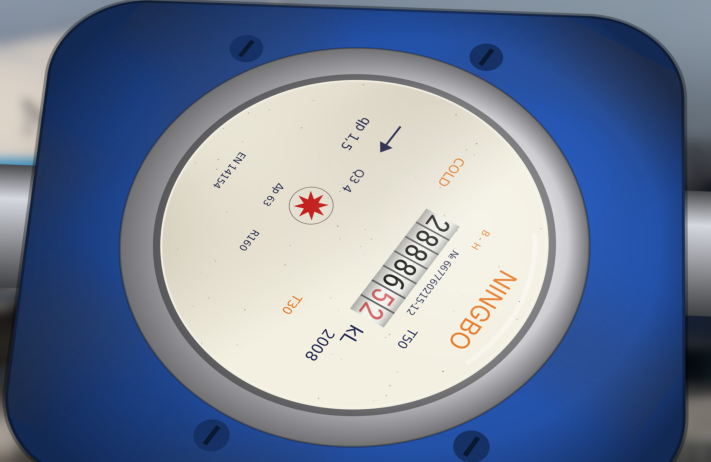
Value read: 28886.52 kL
